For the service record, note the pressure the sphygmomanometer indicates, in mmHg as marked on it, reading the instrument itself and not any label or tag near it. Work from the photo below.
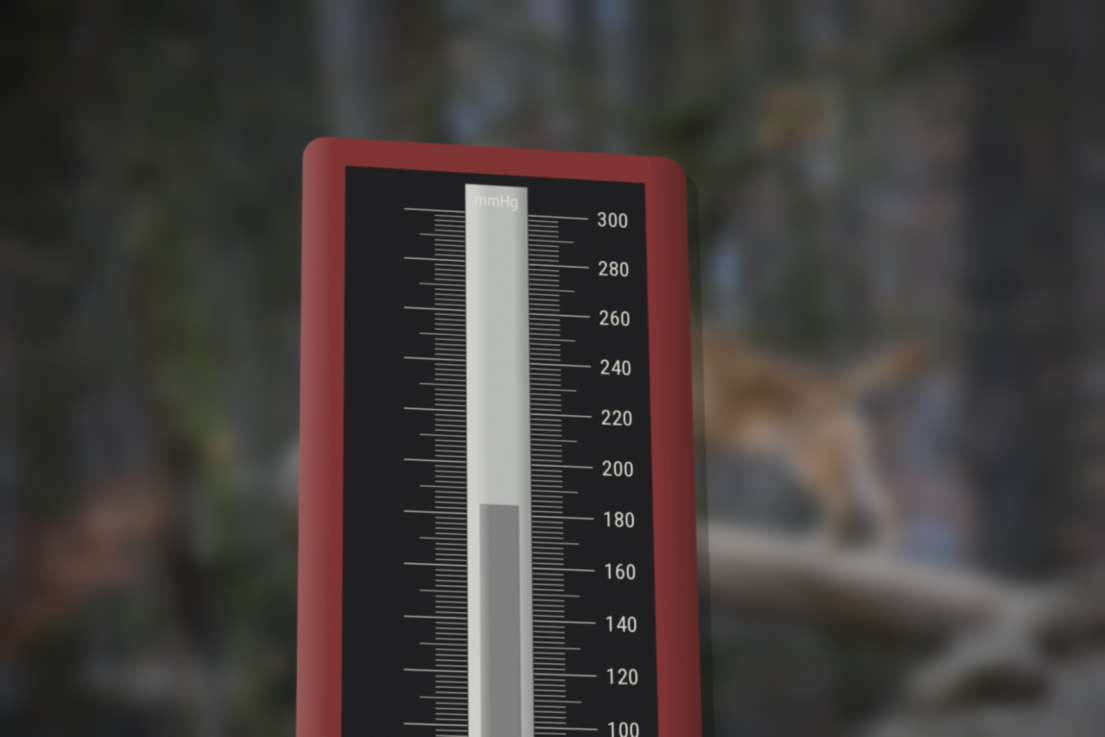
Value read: 184 mmHg
